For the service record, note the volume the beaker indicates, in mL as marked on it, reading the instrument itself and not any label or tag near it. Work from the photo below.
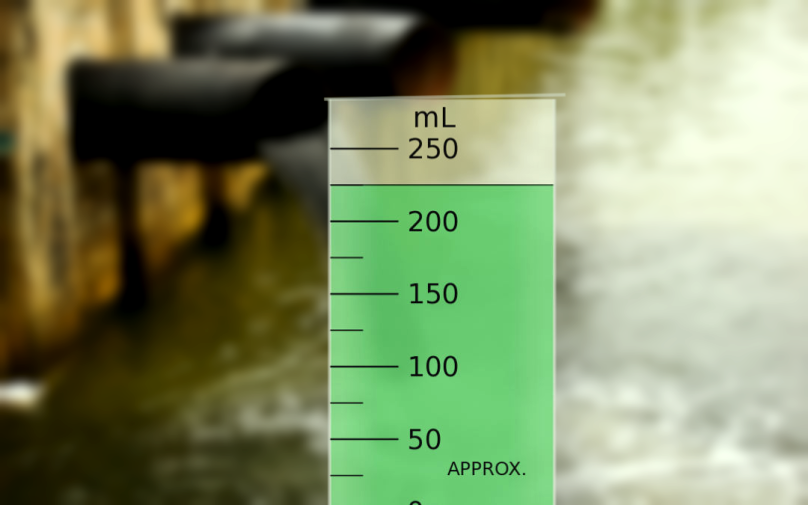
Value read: 225 mL
